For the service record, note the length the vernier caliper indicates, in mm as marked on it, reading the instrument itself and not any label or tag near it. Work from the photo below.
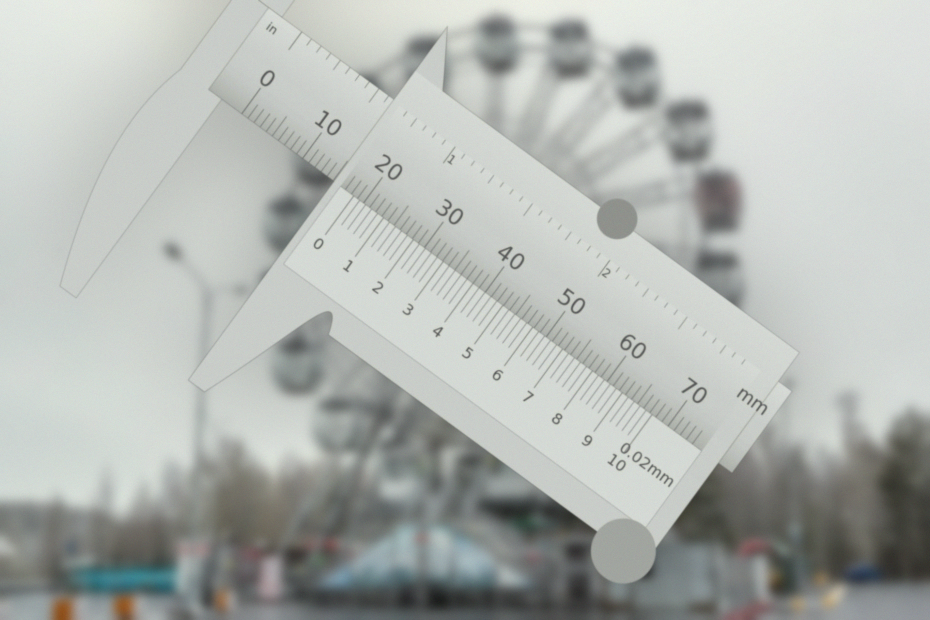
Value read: 18.4 mm
